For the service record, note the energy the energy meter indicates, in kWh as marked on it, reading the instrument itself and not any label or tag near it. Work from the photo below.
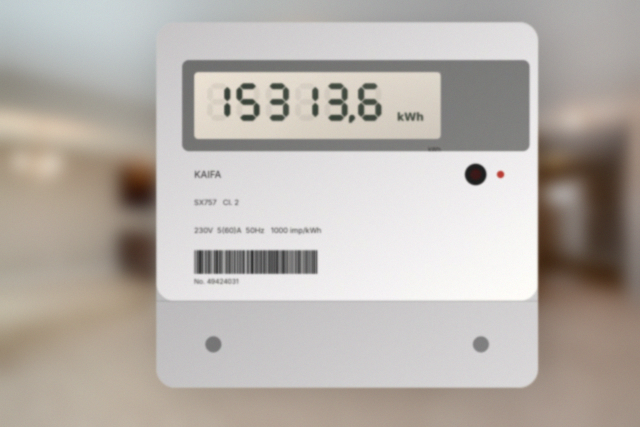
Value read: 15313.6 kWh
